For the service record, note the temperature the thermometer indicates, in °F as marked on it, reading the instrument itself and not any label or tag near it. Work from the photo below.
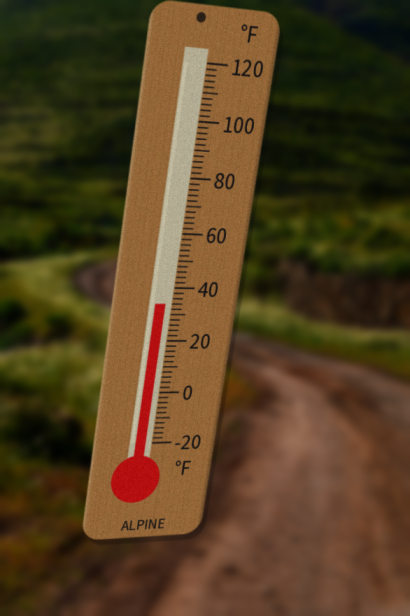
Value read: 34 °F
